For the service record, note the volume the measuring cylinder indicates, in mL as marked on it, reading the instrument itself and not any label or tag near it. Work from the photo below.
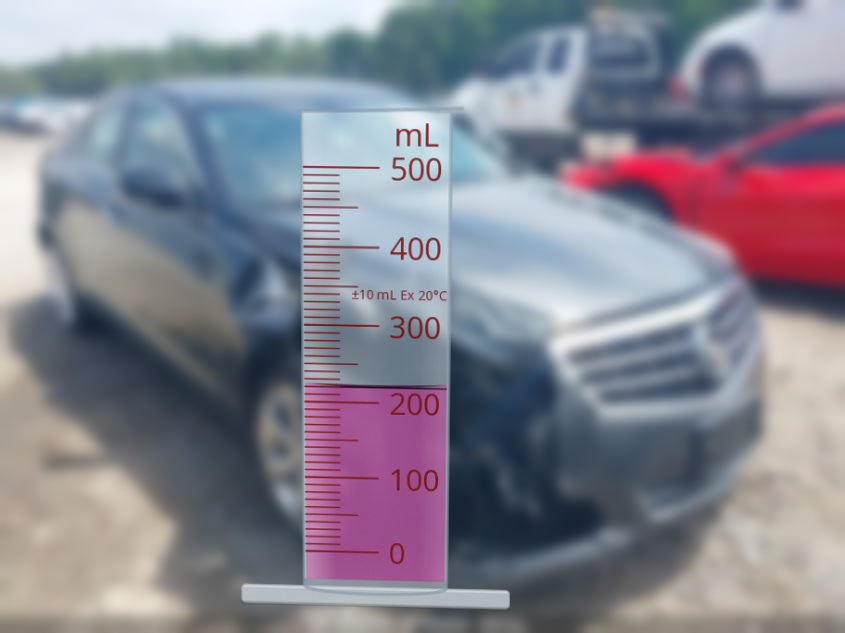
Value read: 220 mL
